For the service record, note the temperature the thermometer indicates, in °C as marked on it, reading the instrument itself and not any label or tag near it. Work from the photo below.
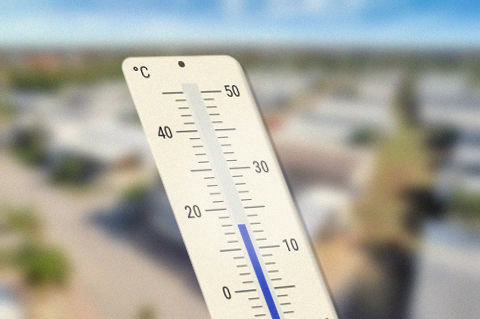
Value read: 16 °C
